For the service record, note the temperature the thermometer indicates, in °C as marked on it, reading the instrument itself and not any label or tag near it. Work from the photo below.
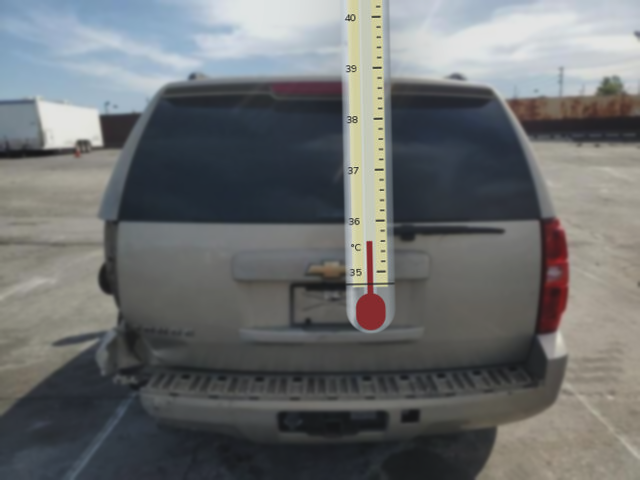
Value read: 35.6 °C
